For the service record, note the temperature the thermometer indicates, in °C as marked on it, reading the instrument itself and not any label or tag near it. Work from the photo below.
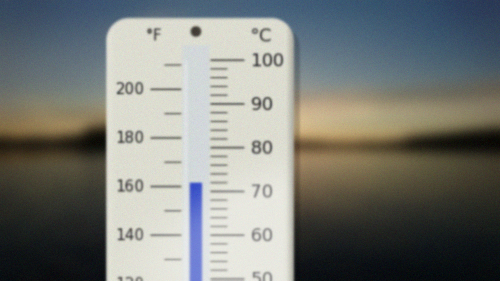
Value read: 72 °C
